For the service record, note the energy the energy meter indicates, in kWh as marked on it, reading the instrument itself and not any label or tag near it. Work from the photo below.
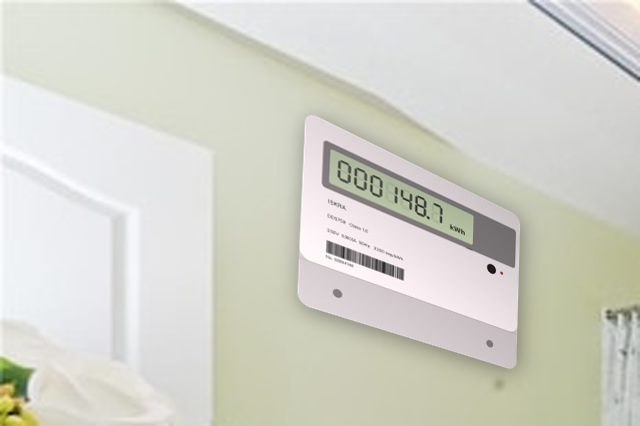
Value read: 148.7 kWh
